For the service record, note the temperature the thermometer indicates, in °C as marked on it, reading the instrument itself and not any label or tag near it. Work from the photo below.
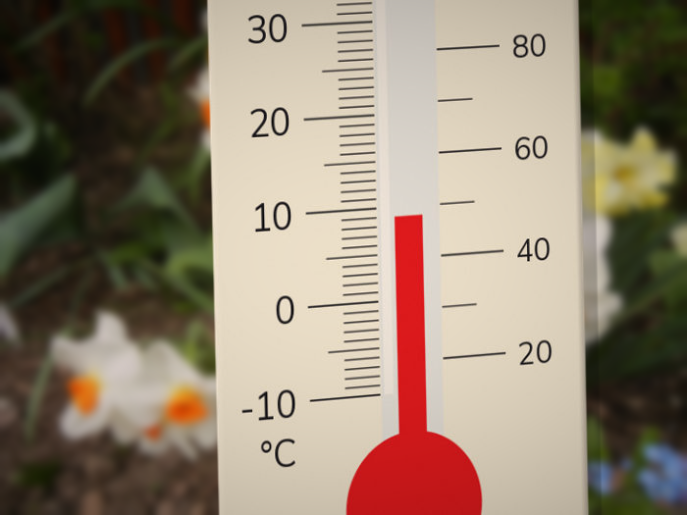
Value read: 9 °C
